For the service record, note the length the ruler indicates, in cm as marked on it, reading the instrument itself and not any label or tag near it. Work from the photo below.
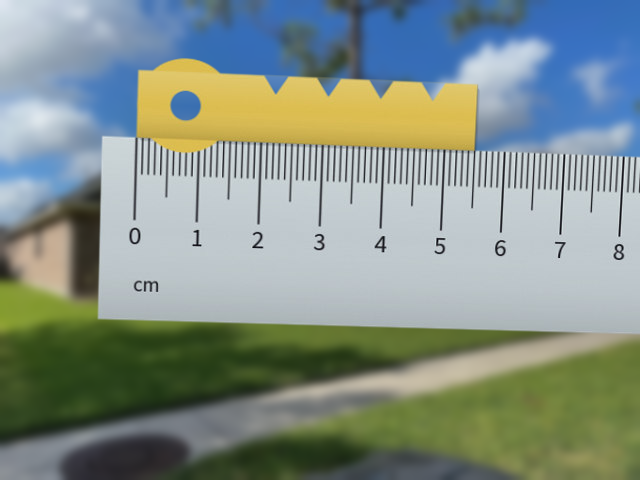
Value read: 5.5 cm
